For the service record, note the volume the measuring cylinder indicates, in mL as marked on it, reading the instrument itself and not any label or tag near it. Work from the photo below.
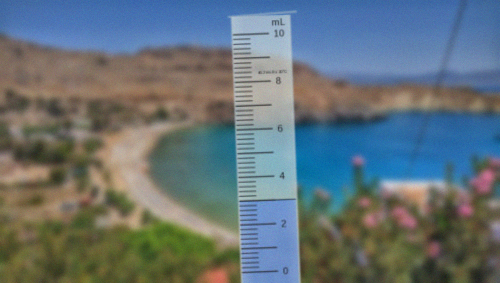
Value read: 3 mL
